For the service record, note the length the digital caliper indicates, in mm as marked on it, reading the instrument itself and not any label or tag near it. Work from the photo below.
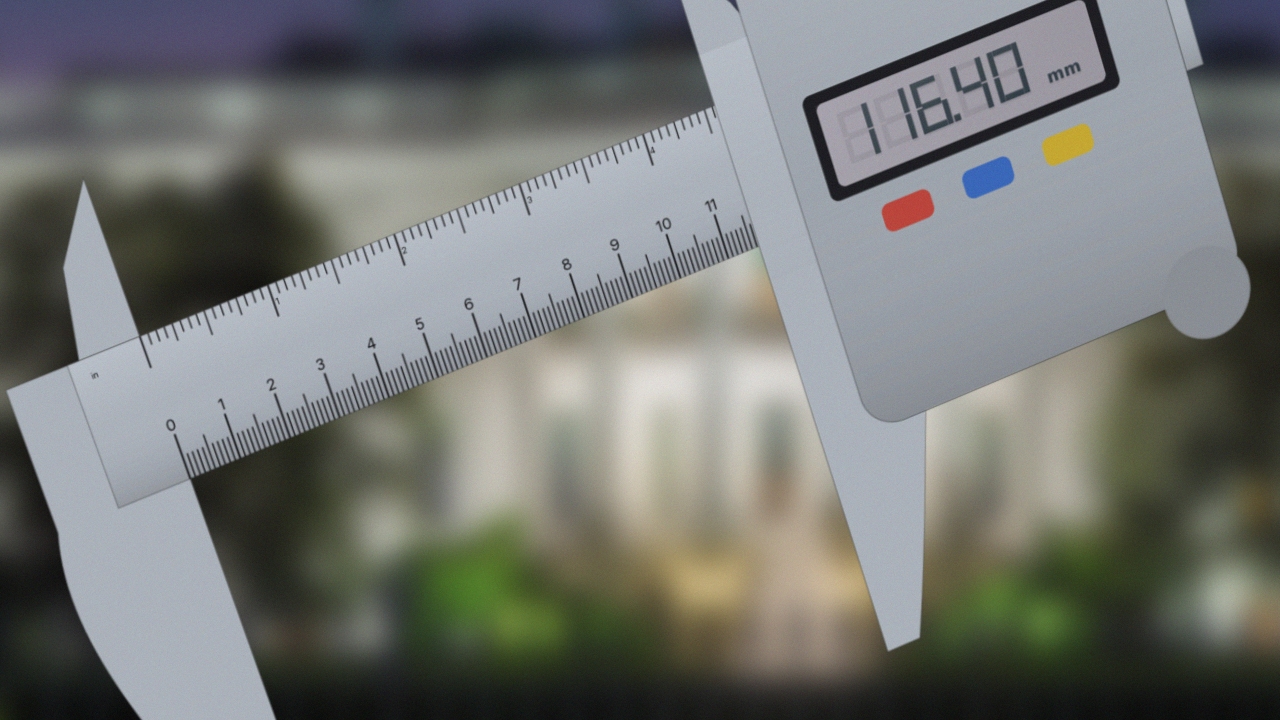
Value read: 116.40 mm
